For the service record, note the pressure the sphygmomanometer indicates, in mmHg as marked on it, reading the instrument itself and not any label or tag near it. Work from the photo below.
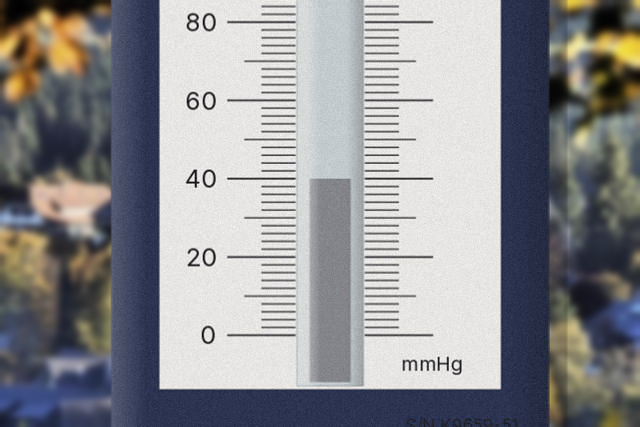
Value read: 40 mmHg
